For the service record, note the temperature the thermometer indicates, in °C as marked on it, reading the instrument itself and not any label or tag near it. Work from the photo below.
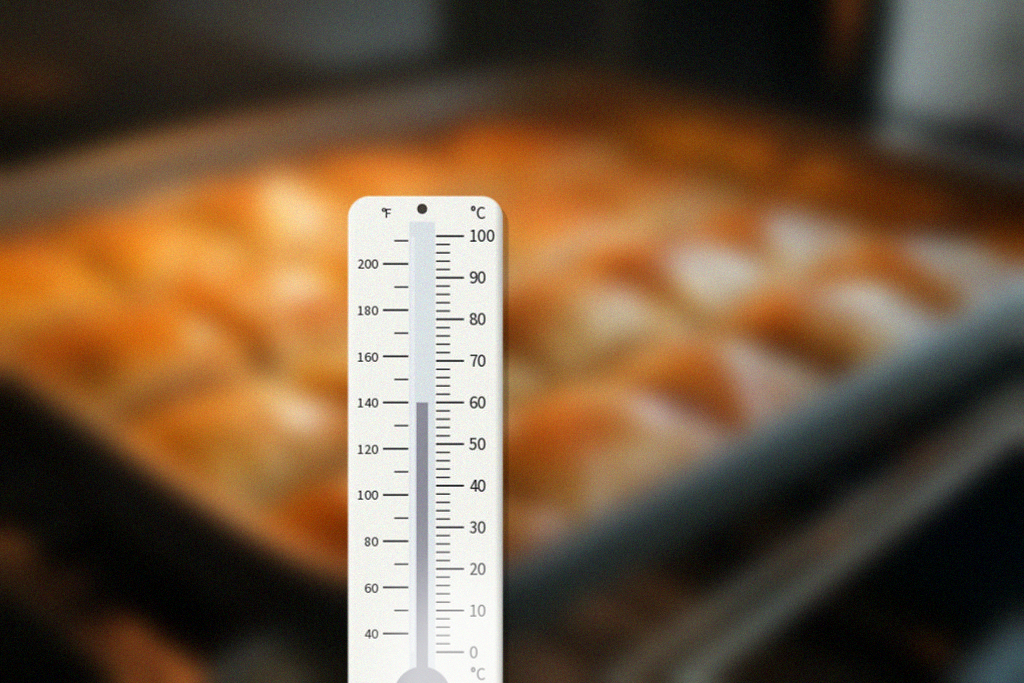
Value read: 60 °C
